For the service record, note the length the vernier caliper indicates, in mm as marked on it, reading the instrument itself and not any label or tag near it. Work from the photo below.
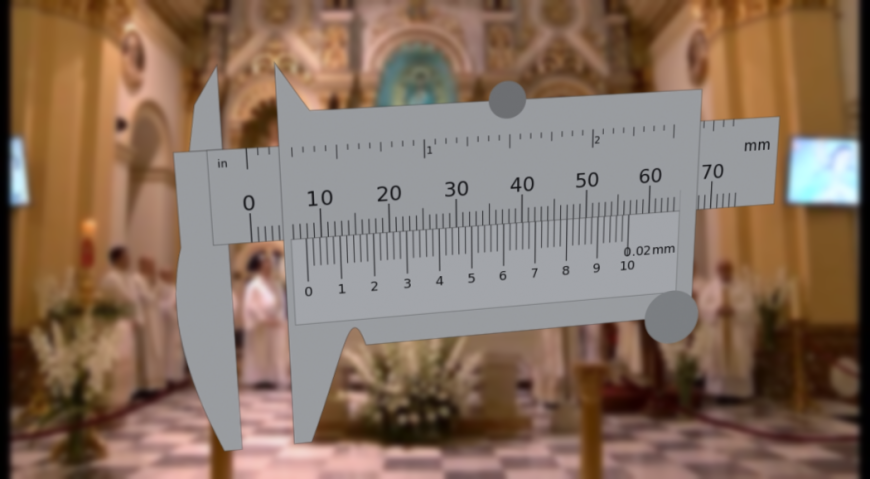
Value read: 7.8 mm
